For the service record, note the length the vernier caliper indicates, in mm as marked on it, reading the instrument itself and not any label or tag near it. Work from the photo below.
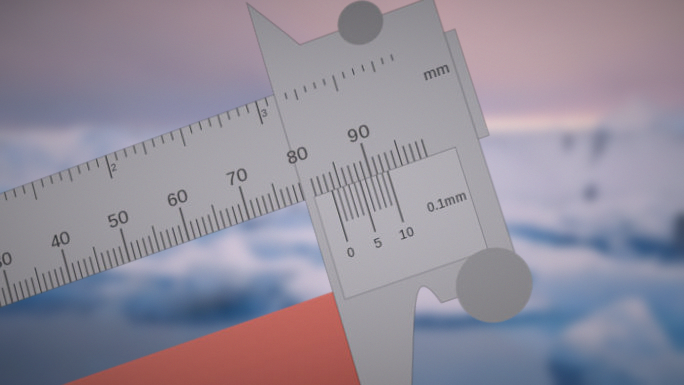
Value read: 83.6 mm
